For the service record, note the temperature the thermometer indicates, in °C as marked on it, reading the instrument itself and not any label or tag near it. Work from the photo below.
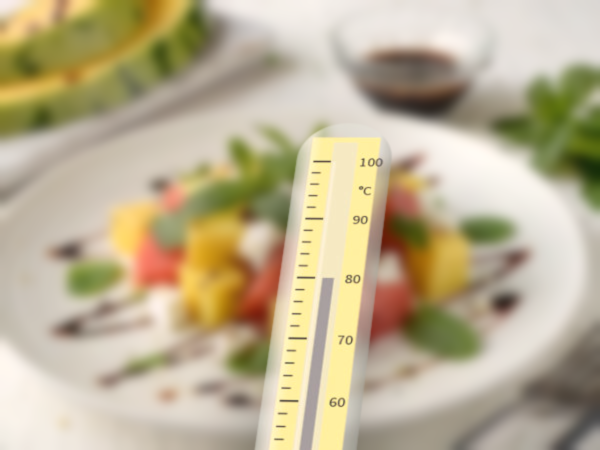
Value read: 80 °C
